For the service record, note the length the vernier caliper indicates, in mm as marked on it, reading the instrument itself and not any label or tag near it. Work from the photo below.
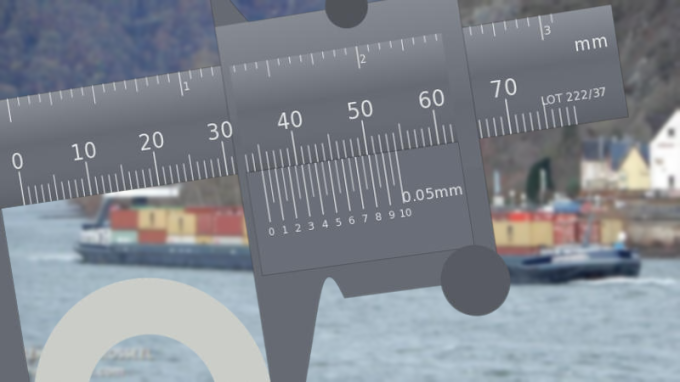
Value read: 35.0 mm
